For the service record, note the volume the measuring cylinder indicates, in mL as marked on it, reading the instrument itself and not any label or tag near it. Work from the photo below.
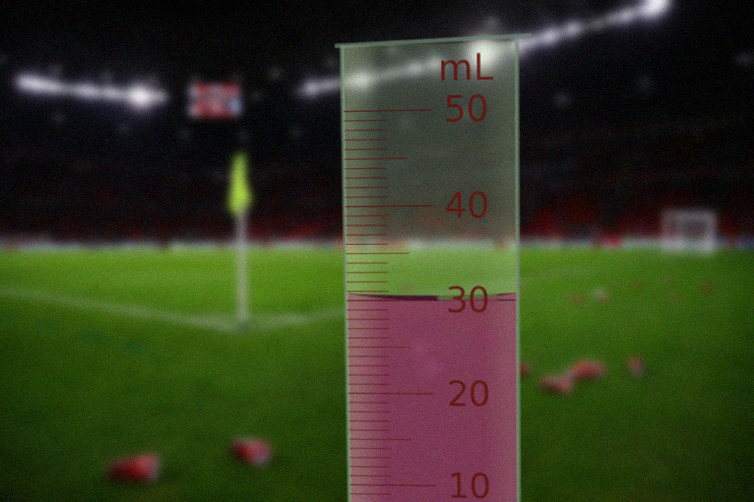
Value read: 30 mL
